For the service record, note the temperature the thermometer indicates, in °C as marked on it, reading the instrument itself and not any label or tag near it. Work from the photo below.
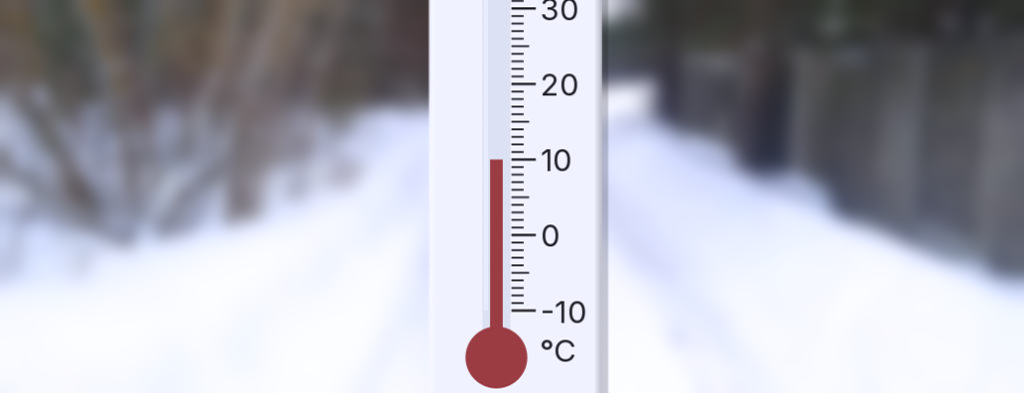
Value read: 10 °C
